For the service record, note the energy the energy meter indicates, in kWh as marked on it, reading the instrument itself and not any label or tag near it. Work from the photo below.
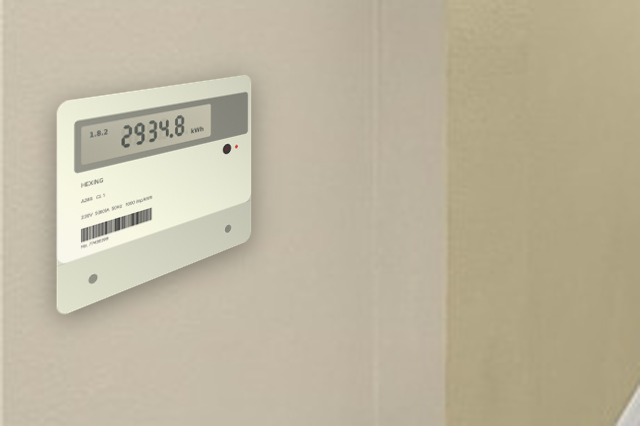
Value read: 2934.8 kWh
